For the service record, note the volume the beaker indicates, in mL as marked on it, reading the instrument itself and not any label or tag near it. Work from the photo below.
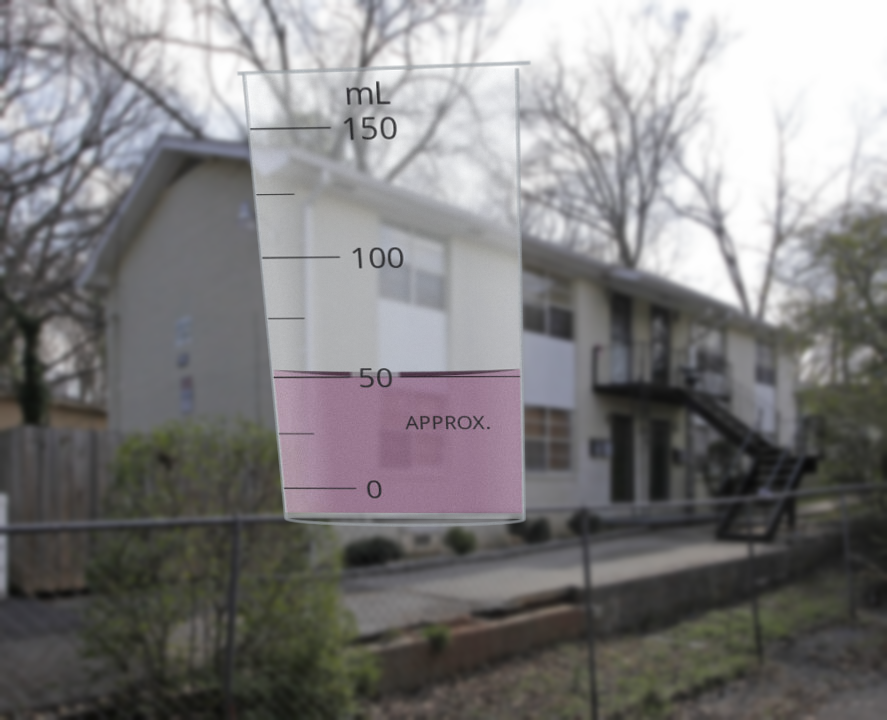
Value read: 50 mL
